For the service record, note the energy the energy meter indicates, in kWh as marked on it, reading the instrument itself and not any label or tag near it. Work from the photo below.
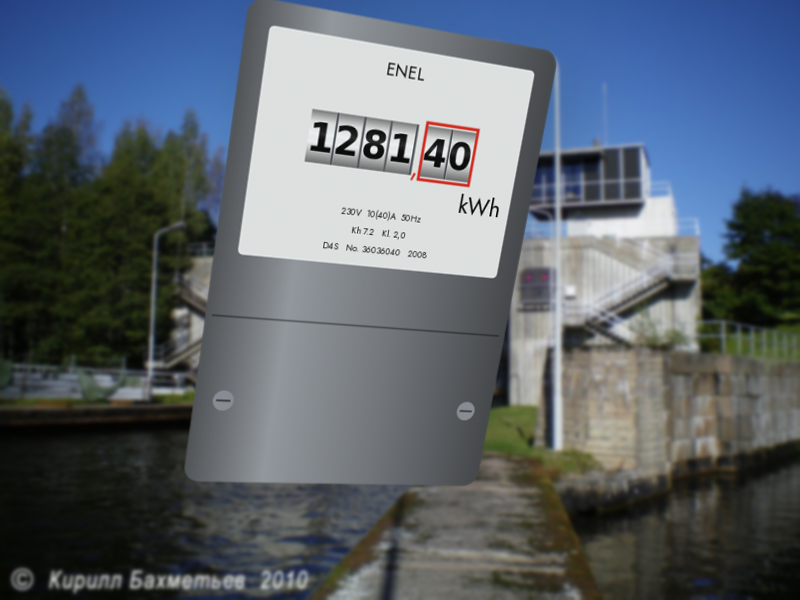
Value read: 1281.40 kWh
